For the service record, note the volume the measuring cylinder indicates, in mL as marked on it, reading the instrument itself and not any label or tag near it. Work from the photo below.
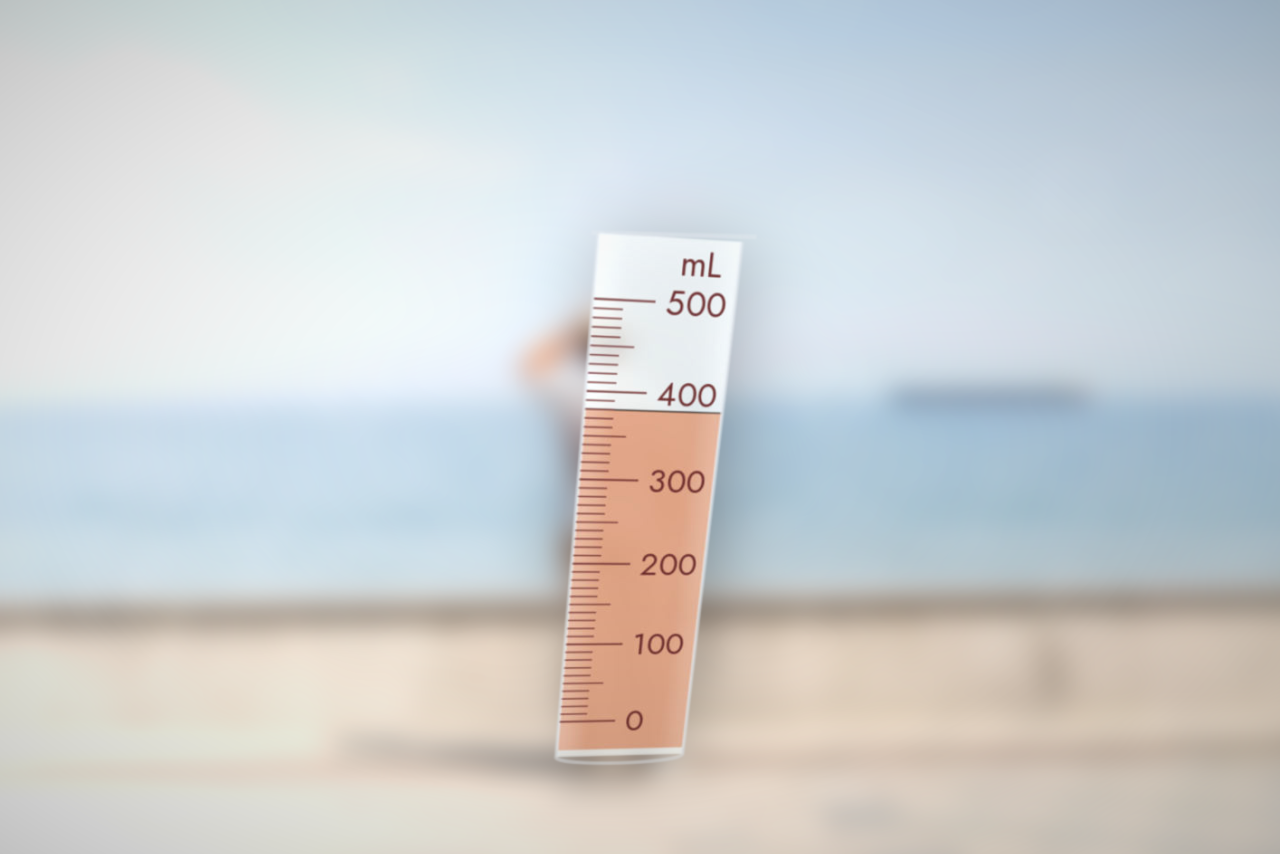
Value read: 380 mL
